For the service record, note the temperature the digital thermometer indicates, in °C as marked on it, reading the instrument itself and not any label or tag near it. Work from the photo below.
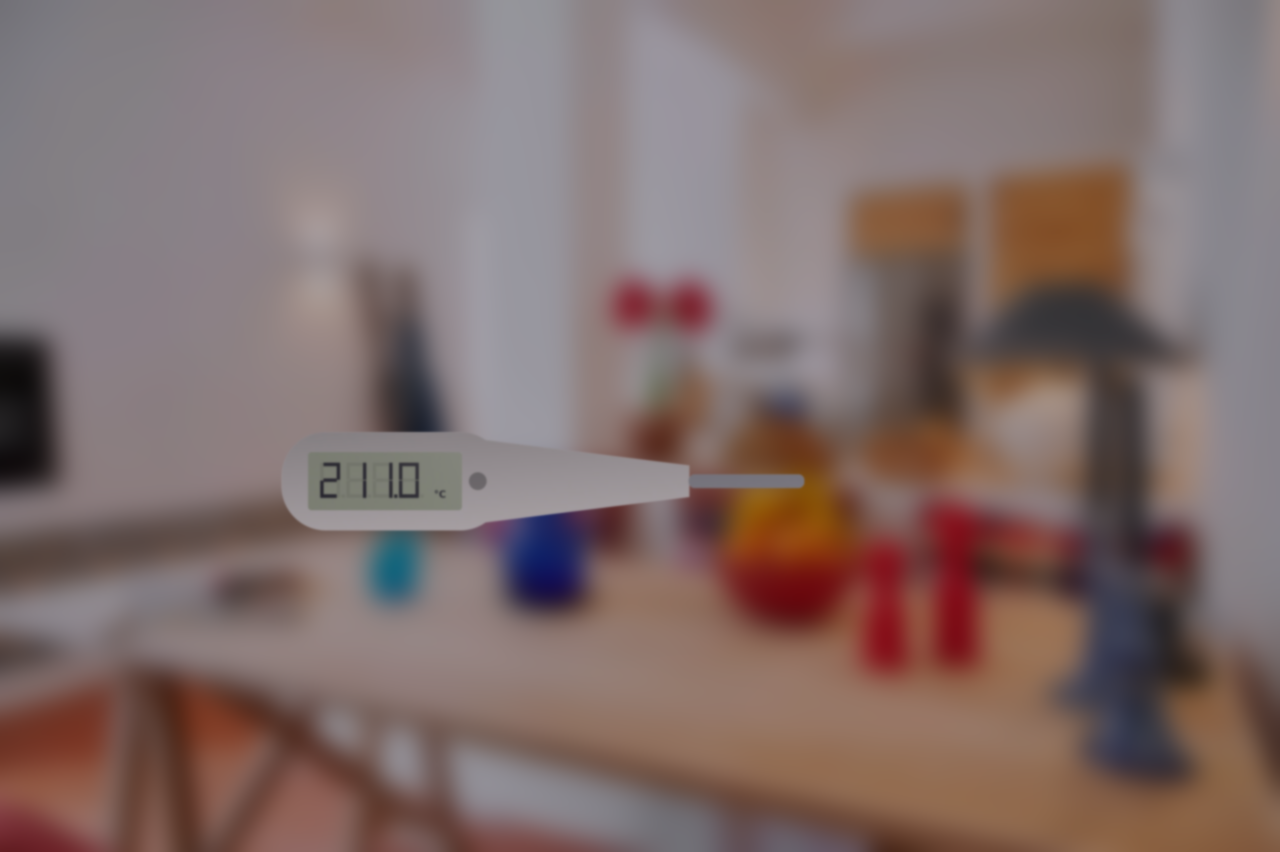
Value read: 211.0 °C
